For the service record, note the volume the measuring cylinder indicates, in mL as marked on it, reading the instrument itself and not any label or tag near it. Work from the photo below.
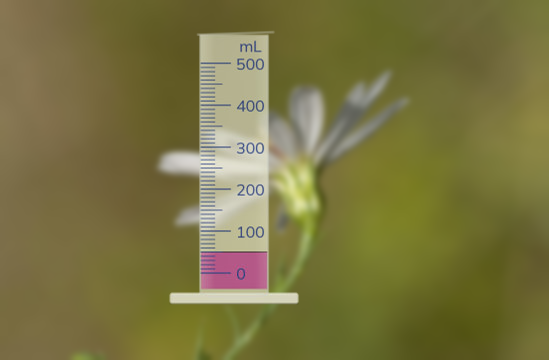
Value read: 50 mL
